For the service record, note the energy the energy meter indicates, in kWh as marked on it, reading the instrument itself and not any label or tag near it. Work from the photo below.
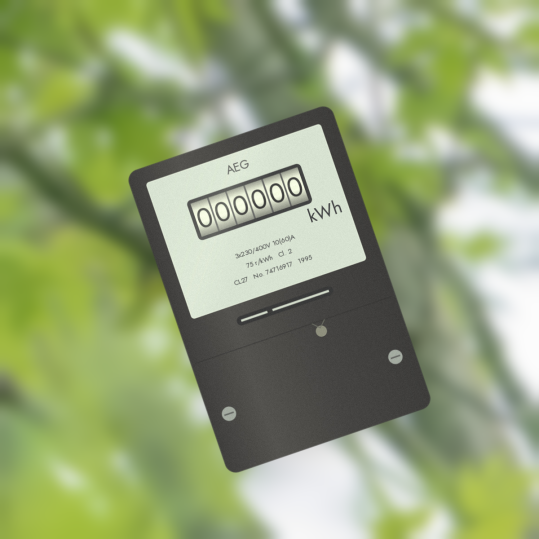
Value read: 0 kWh
